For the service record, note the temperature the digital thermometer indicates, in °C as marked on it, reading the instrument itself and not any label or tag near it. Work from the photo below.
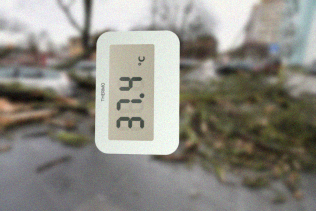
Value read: 37.4 °C
